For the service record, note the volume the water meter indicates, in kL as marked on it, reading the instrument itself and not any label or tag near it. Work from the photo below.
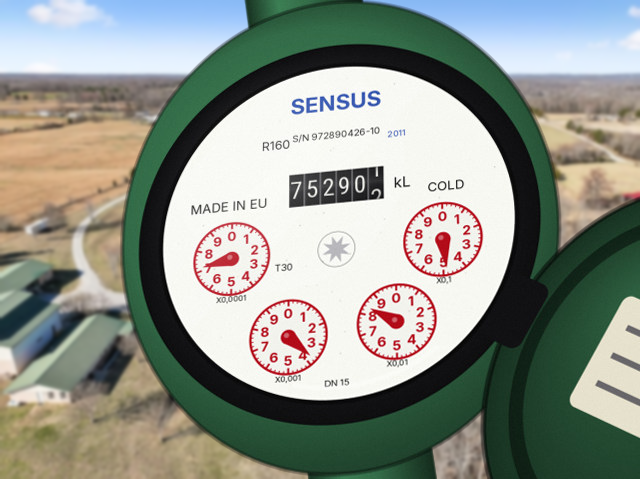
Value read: 752901.4837 kL
